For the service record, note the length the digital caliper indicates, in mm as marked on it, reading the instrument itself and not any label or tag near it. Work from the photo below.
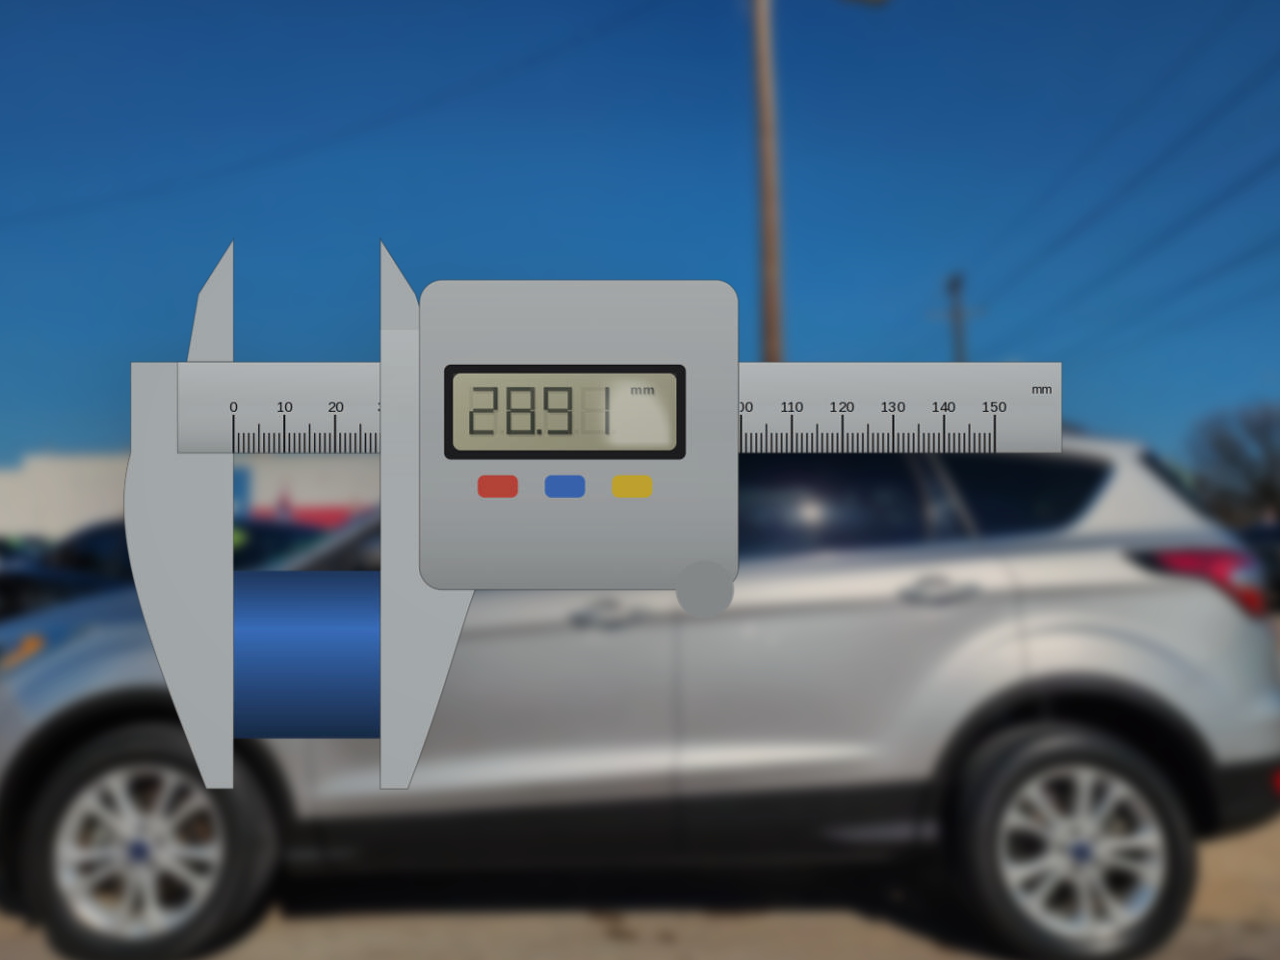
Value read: 28.91 mm
